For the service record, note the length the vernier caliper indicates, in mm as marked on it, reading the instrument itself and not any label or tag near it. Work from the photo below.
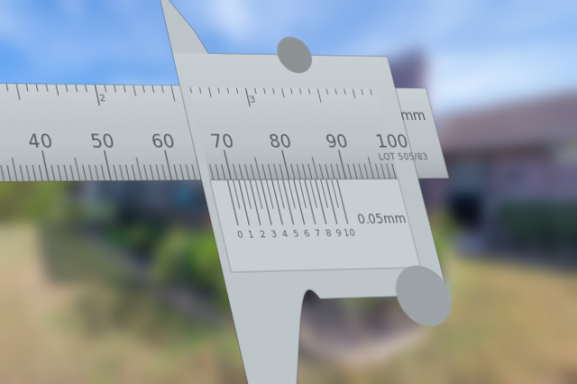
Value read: 69.4 mm
